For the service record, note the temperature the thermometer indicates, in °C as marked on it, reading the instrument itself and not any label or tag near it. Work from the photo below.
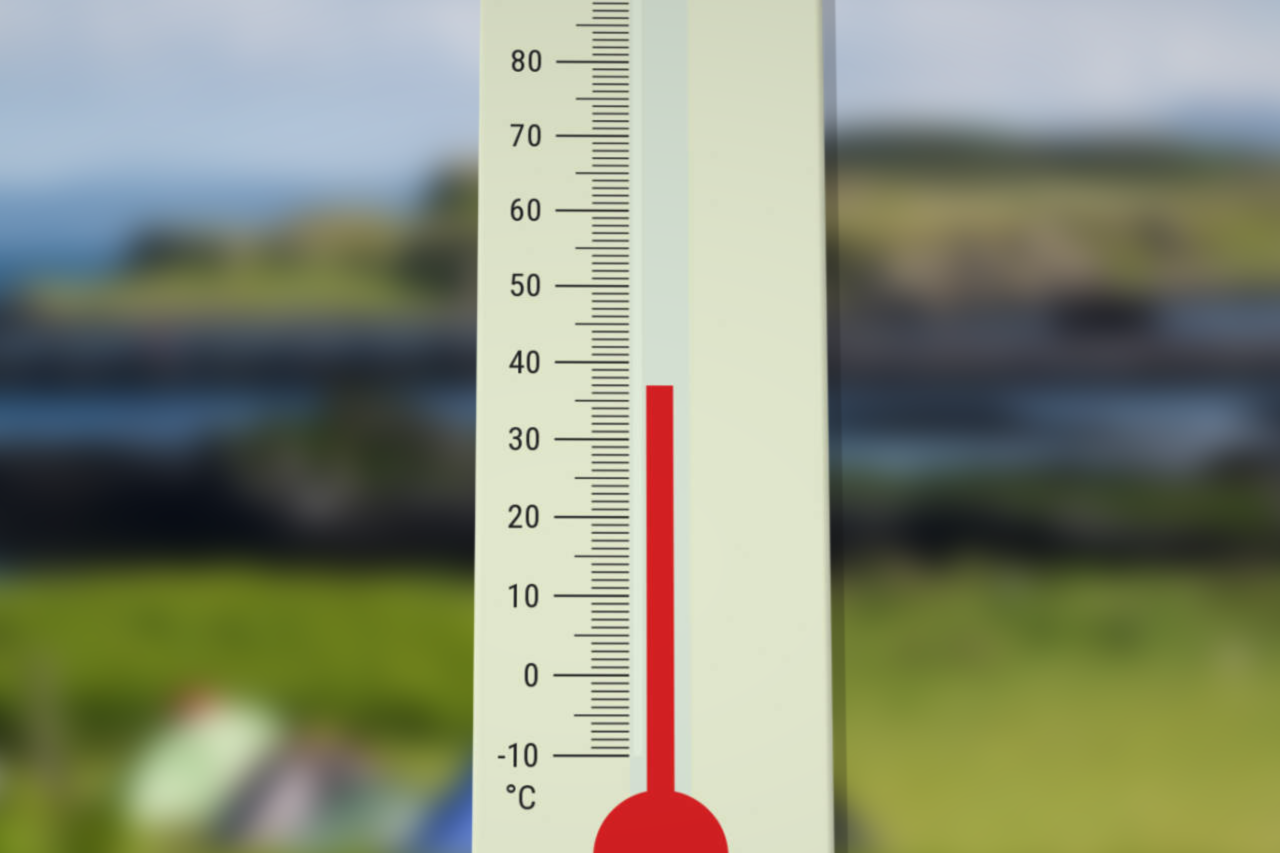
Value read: 37 °C
